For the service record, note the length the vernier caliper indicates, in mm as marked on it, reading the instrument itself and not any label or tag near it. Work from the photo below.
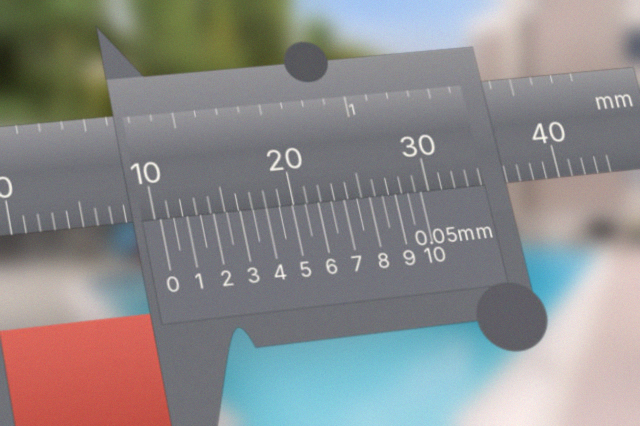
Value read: 10.4 mm
